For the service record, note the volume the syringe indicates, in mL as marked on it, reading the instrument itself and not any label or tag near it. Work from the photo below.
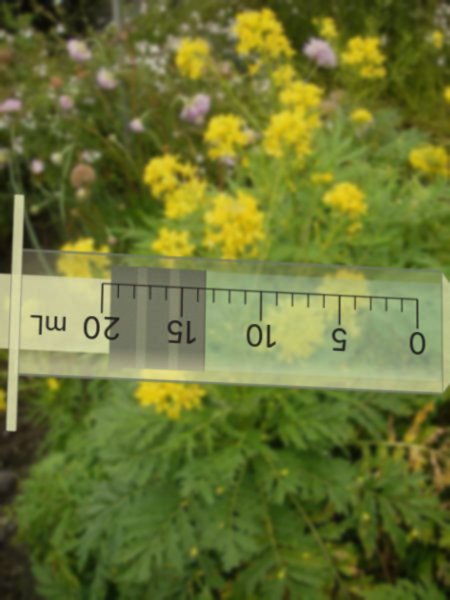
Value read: 13.5 mL
